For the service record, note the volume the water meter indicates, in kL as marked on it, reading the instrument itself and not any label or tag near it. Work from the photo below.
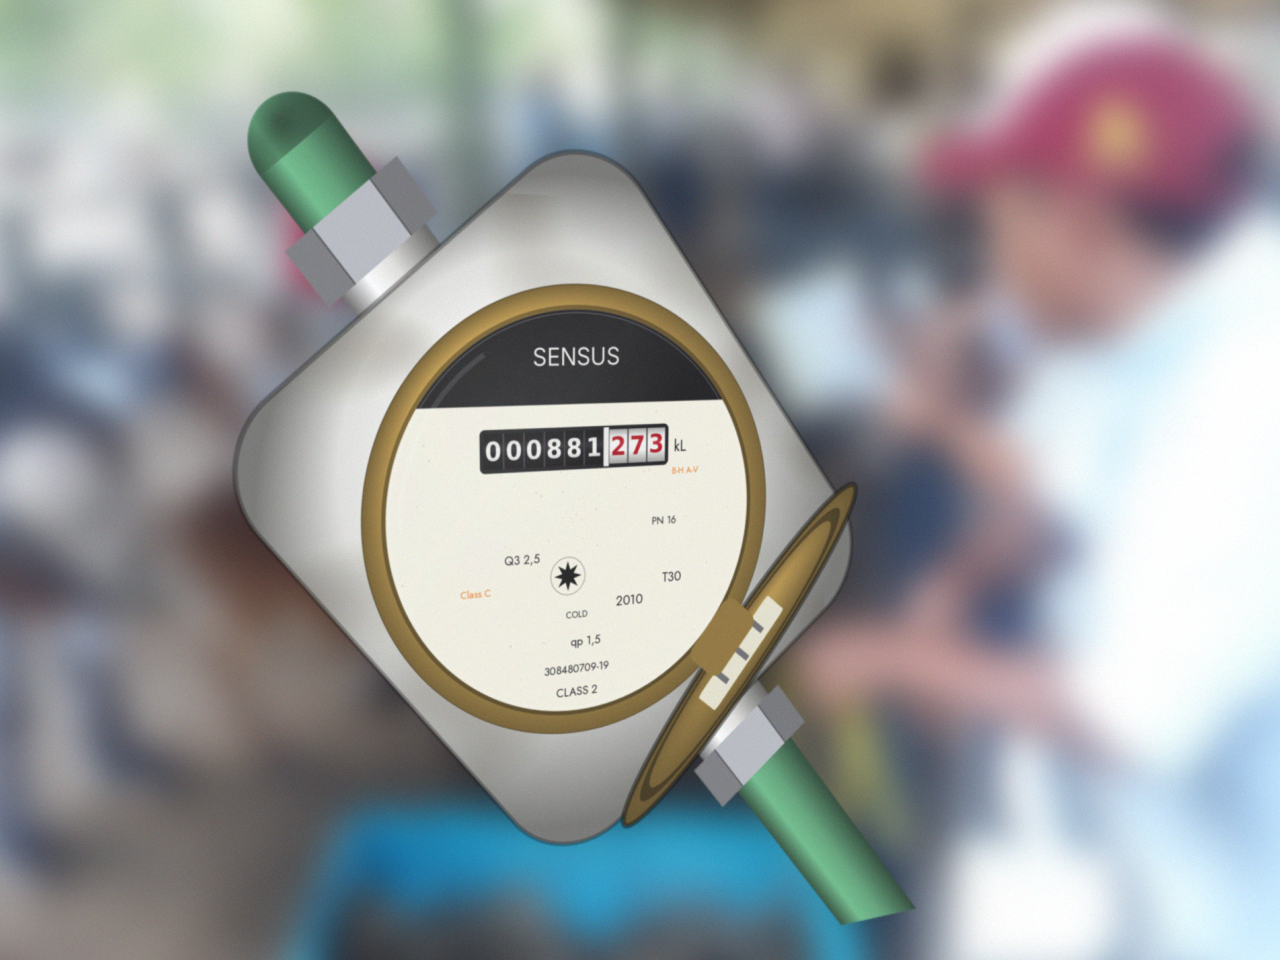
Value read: 881.273 kL
